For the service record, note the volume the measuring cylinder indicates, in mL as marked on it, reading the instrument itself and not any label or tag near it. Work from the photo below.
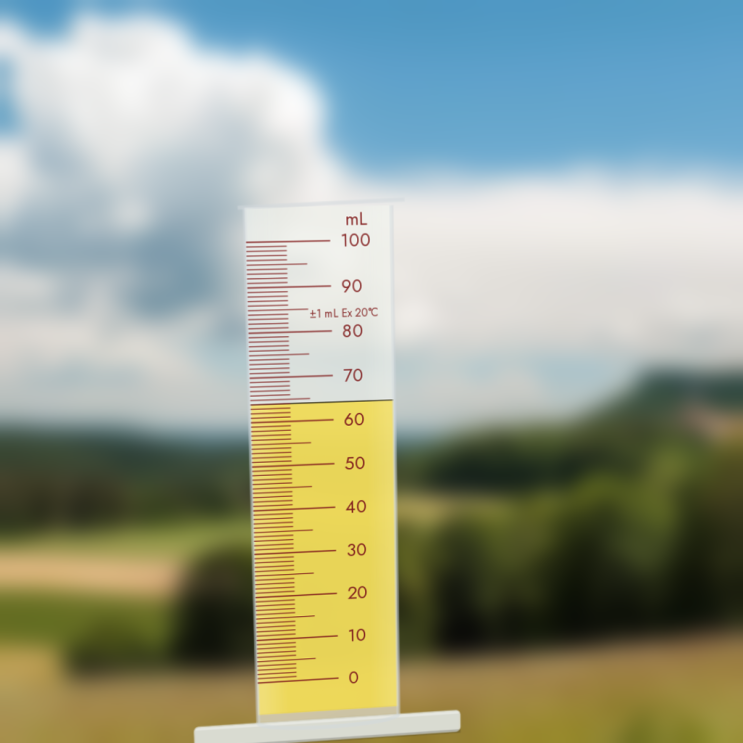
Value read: 64 mL
